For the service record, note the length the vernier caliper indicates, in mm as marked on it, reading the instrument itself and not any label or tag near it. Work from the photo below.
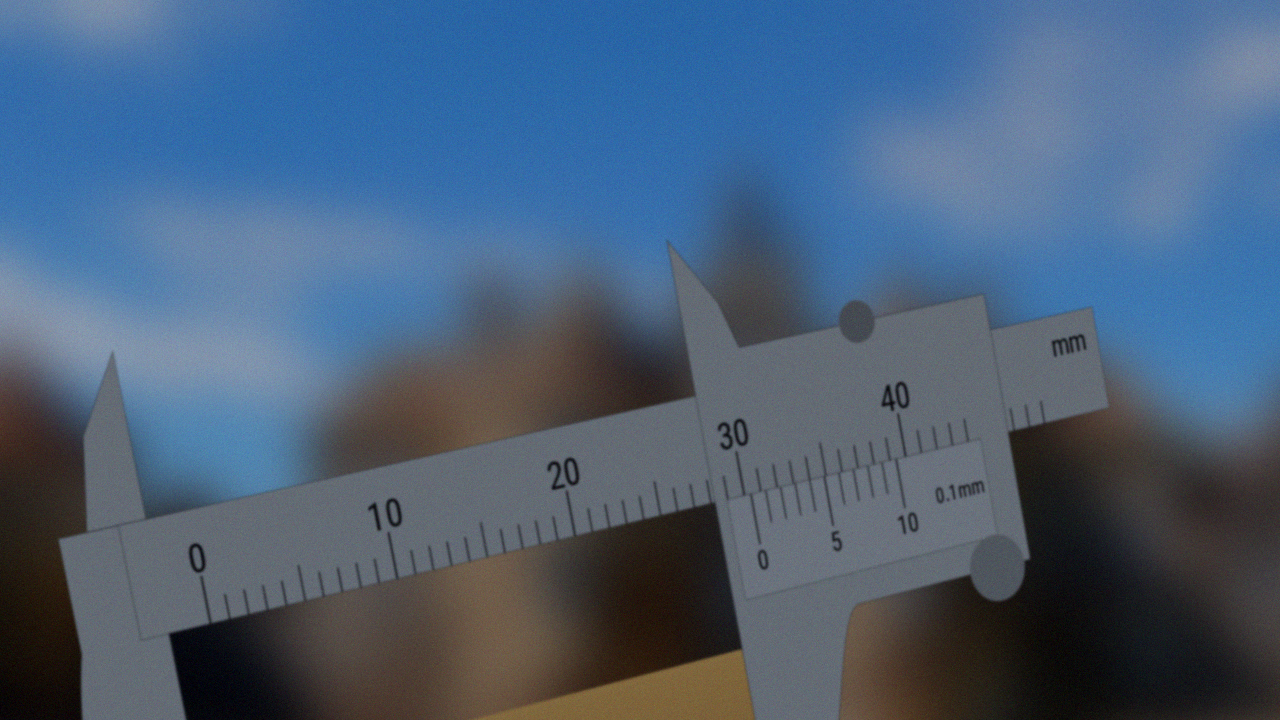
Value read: 30.4 mm
